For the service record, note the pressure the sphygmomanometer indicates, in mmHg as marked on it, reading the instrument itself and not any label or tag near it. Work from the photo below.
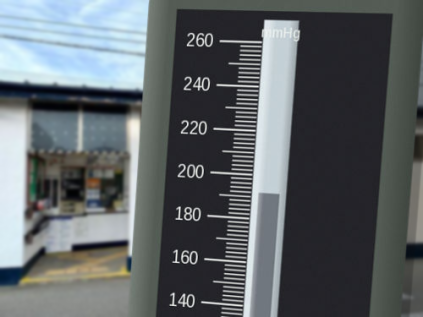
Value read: 192 mmHg
